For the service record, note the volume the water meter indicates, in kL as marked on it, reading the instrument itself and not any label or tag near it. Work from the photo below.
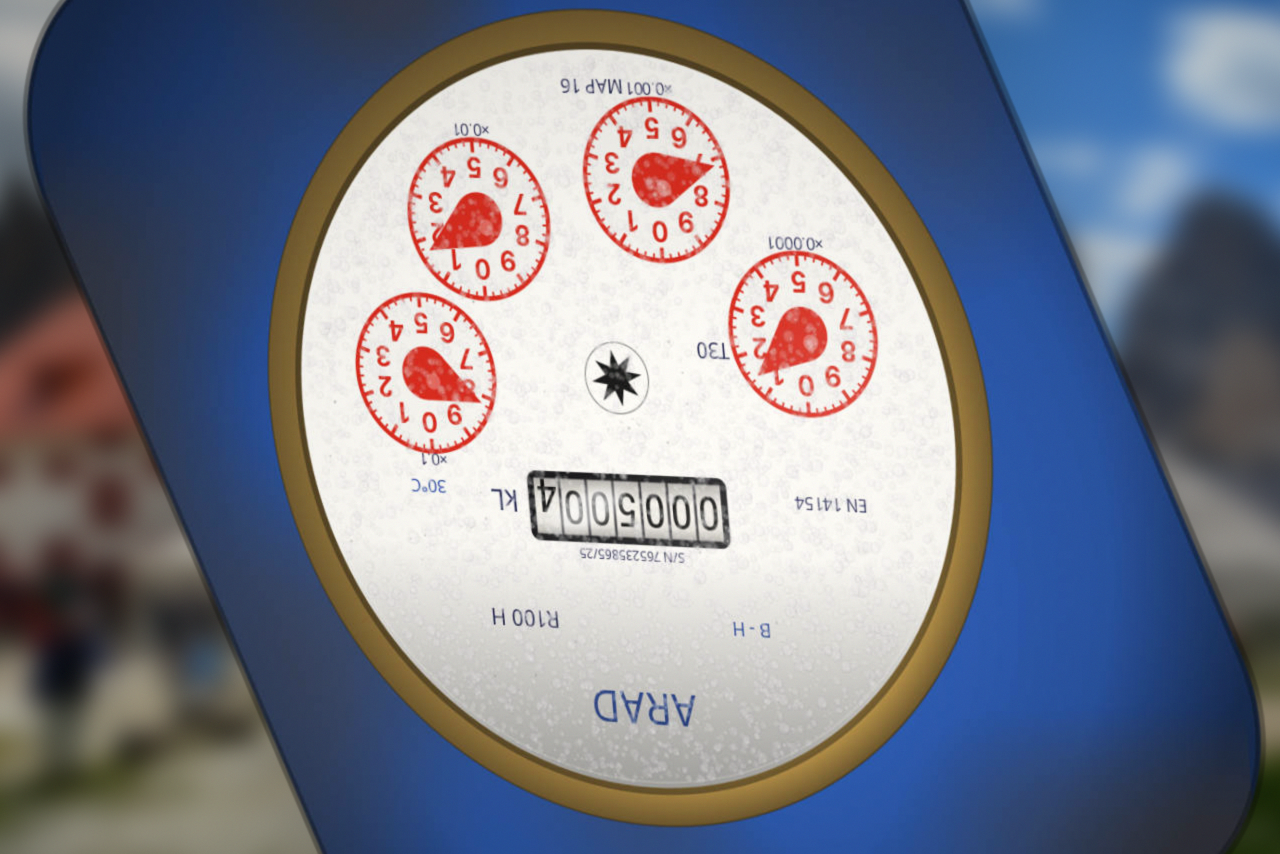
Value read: 5003.8171 kL
